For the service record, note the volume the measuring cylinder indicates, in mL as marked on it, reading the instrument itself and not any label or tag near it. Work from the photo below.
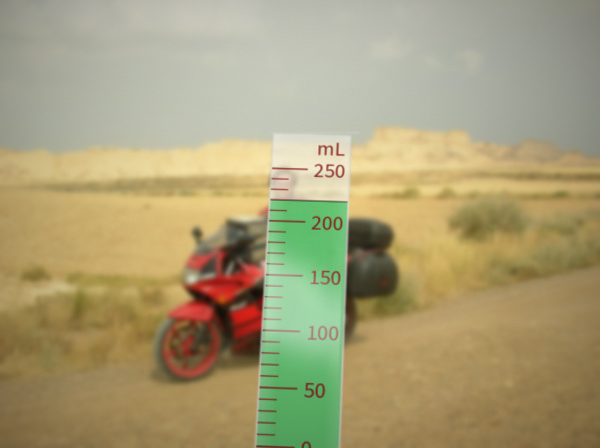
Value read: 220 mL
